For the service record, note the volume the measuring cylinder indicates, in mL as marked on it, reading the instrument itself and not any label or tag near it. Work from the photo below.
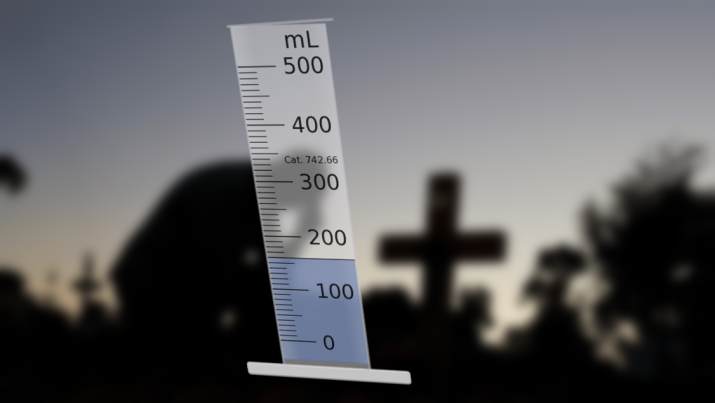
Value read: 160 mL
